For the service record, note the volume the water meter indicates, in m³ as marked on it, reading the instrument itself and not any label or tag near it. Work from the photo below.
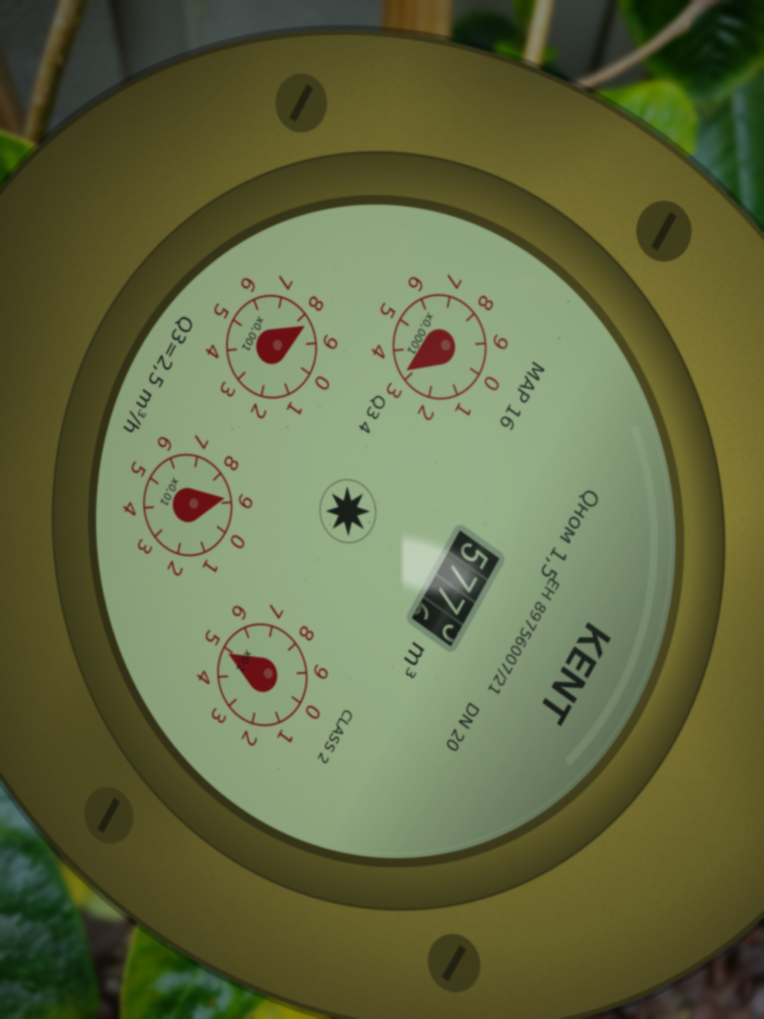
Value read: 5775.4883 m³
